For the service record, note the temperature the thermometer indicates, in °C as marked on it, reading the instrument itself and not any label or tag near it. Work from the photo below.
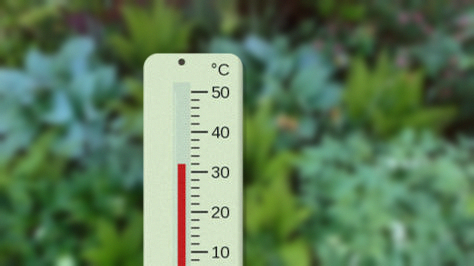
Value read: 32 °C
